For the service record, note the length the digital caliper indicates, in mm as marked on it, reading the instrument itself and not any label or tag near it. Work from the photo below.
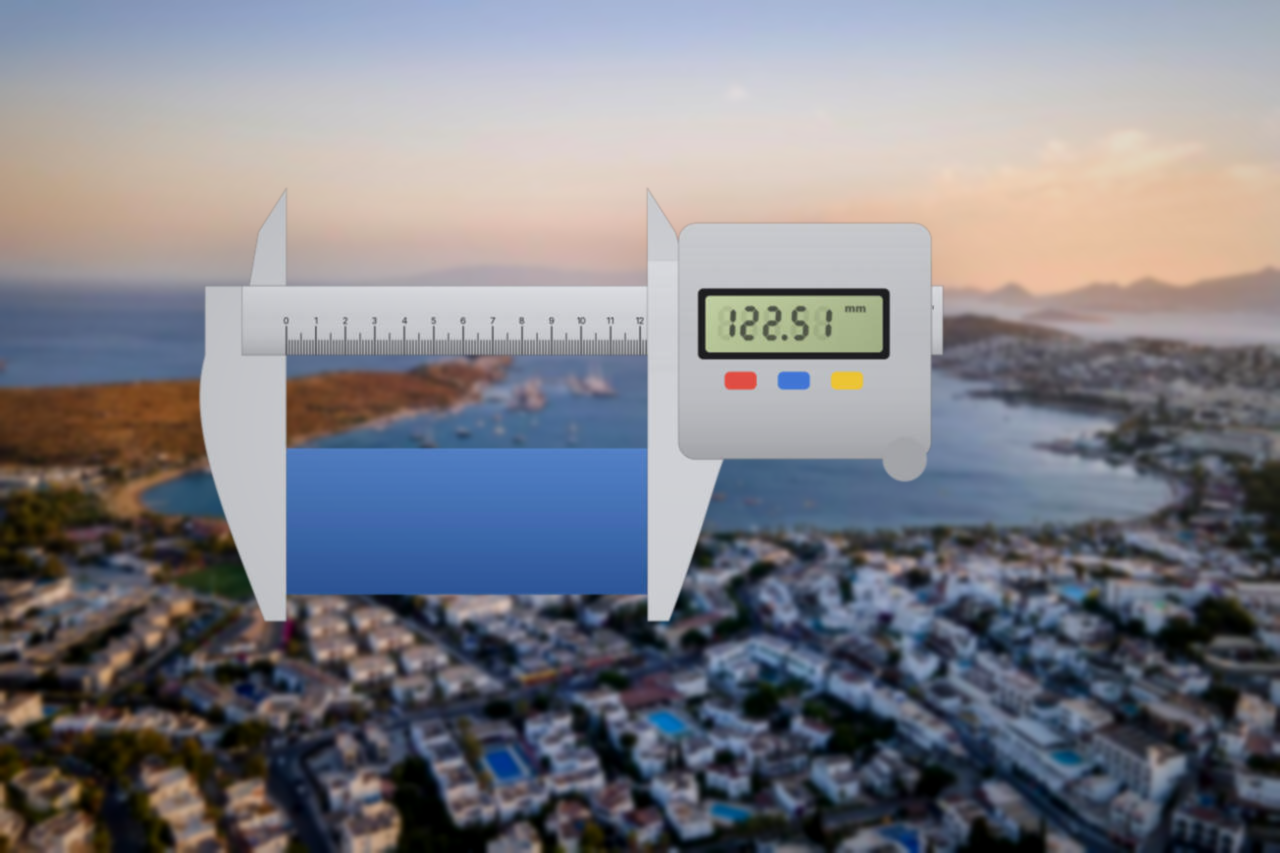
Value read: 122.51 mm
